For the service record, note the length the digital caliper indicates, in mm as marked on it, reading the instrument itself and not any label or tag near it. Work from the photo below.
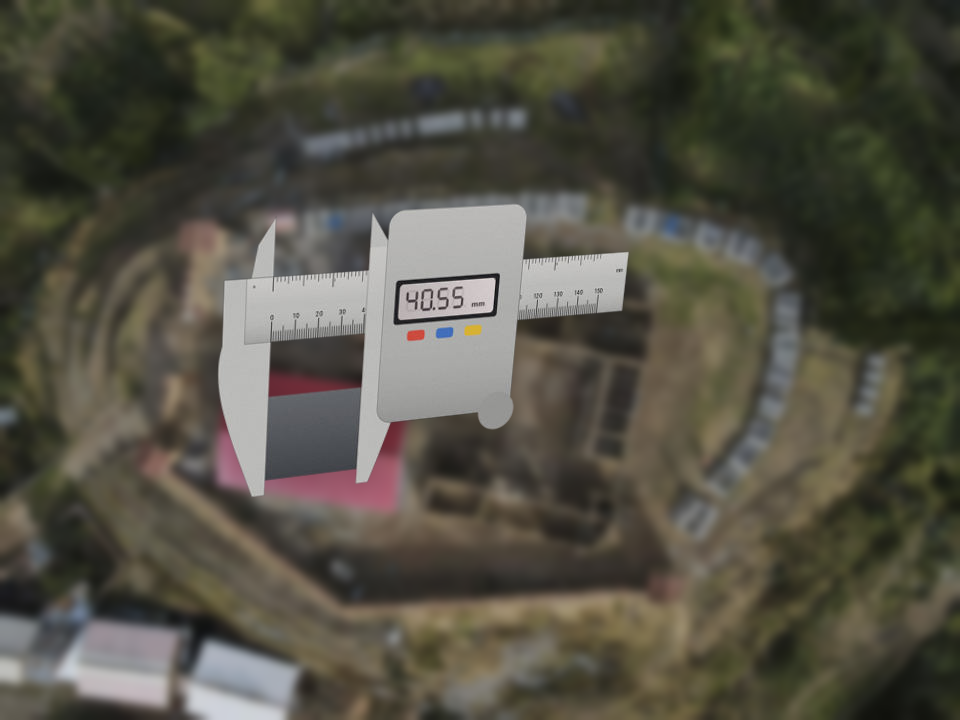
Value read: 40.55 mm
